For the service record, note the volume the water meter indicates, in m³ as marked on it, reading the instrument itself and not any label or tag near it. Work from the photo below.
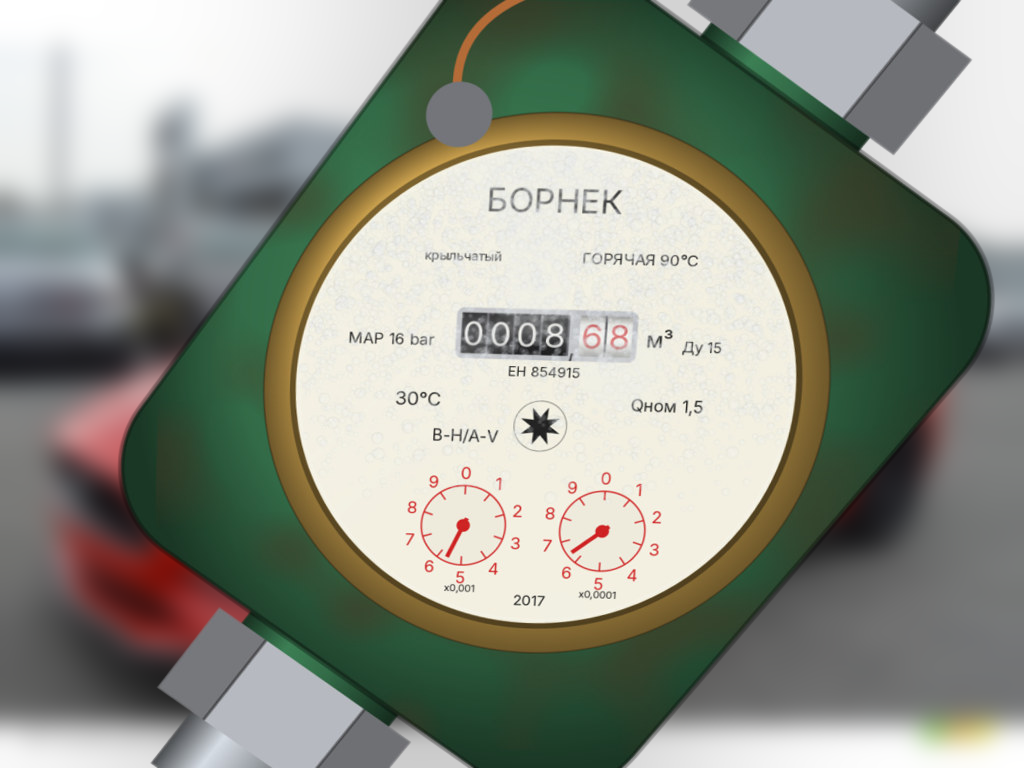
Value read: 8.6856 m³
